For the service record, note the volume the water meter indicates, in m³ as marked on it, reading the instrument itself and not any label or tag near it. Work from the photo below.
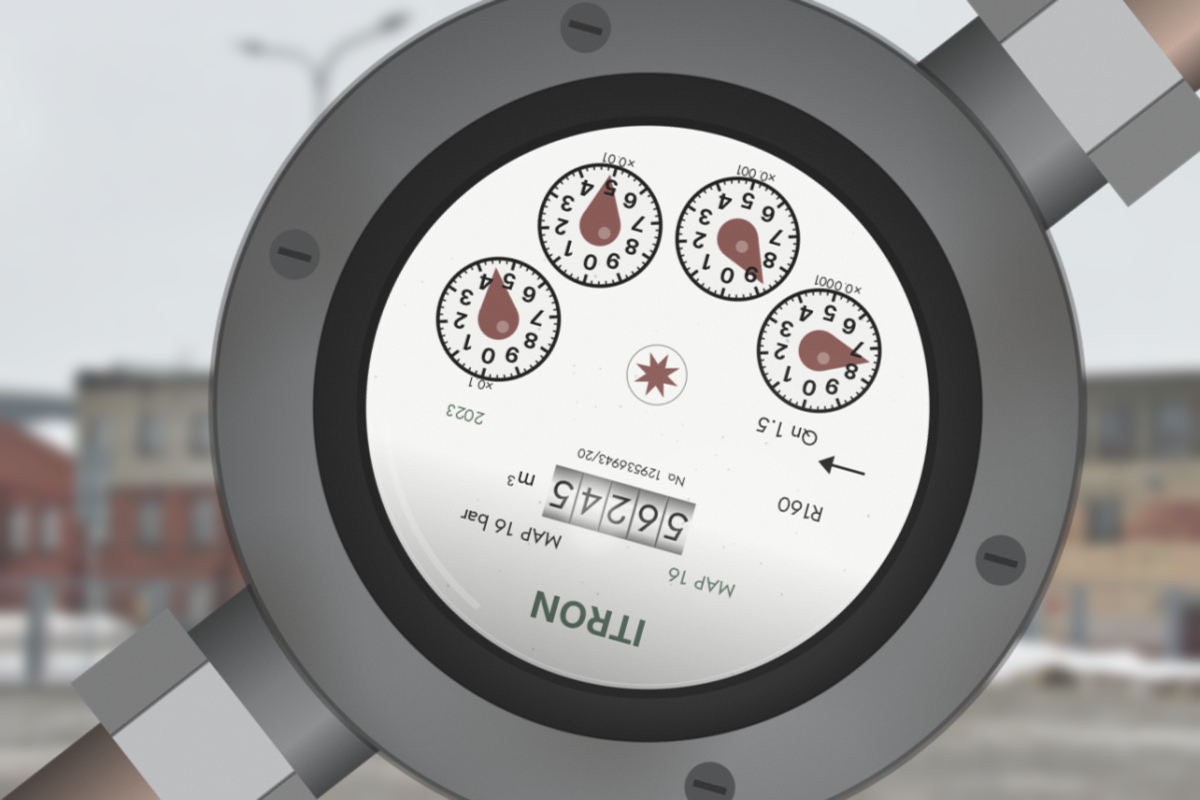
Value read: 56245.4487 m³
